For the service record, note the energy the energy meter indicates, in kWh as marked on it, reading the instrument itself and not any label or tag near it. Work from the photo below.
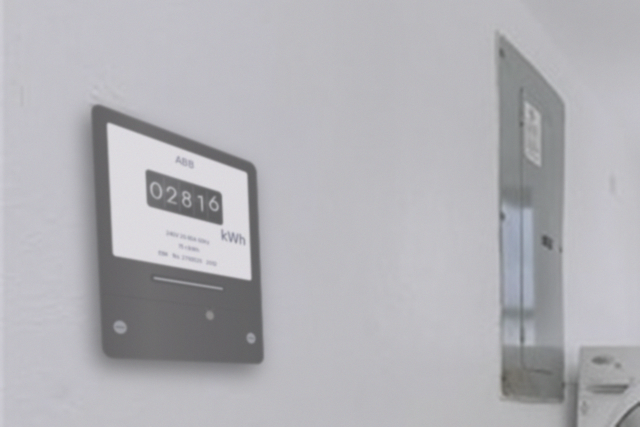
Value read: 2816 kWh
